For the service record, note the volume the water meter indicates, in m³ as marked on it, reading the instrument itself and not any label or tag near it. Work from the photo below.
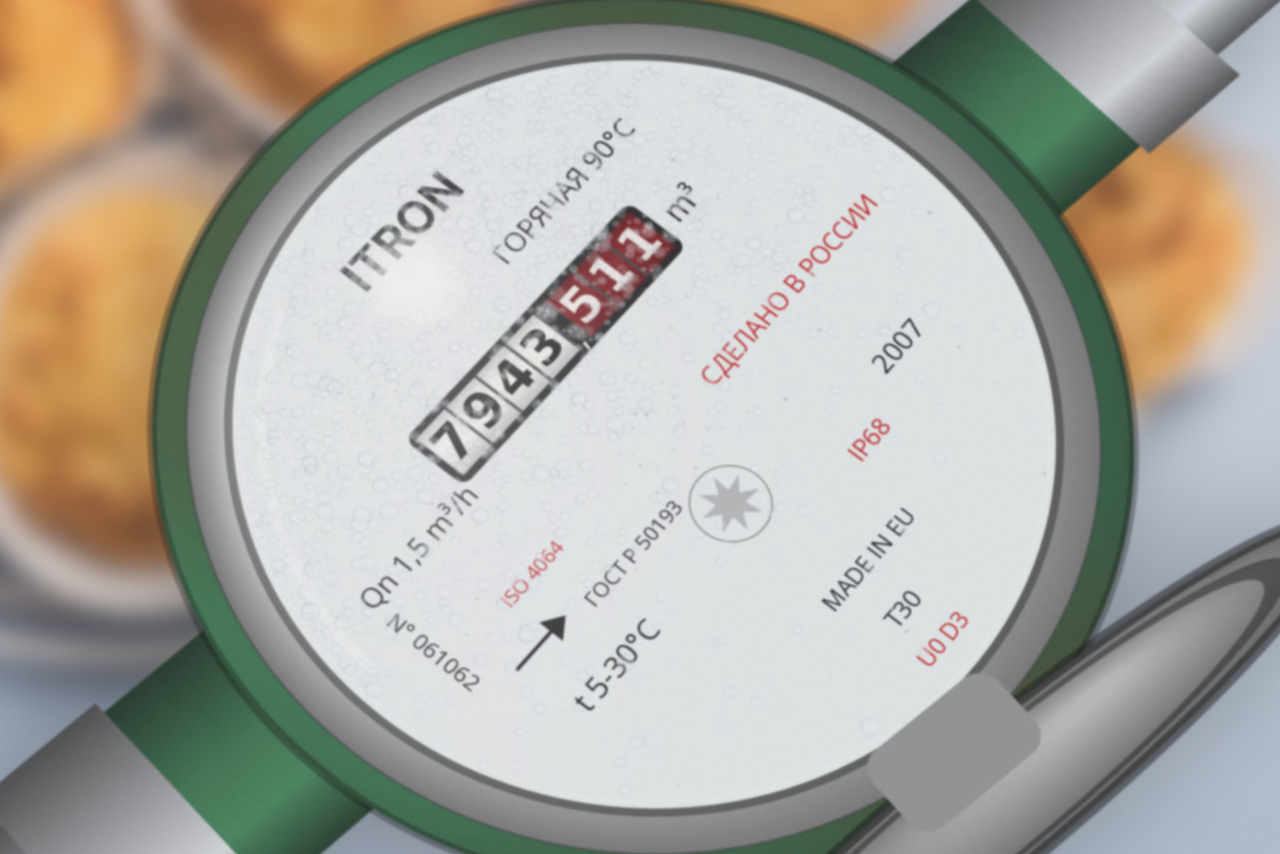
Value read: 7943.511 m³
